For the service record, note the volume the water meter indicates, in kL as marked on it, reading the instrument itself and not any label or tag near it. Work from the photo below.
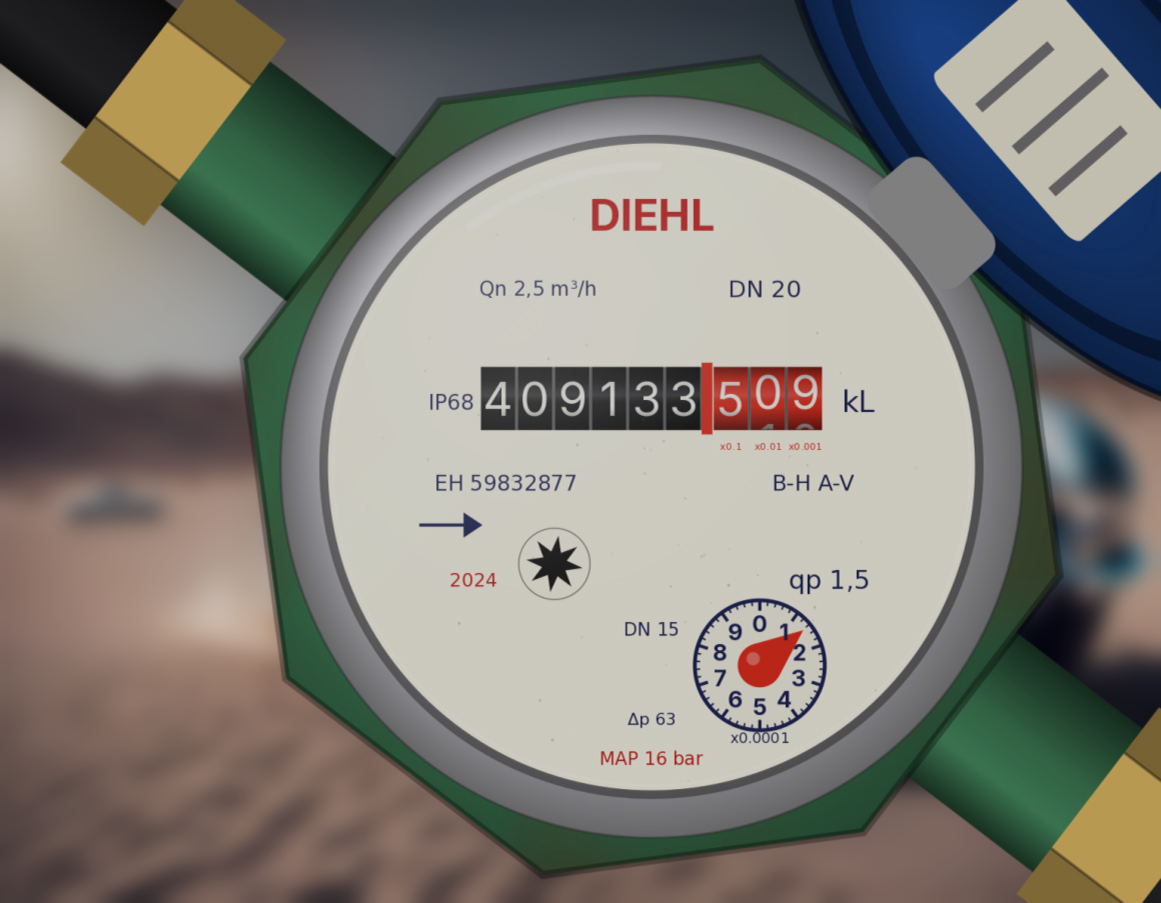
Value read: 409133.5091 kL
